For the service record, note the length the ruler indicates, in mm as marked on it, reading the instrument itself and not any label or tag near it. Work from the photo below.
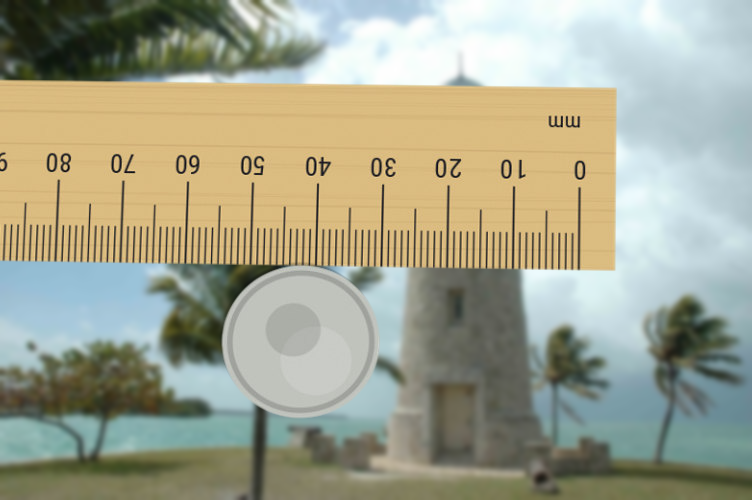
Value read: 24 mm
